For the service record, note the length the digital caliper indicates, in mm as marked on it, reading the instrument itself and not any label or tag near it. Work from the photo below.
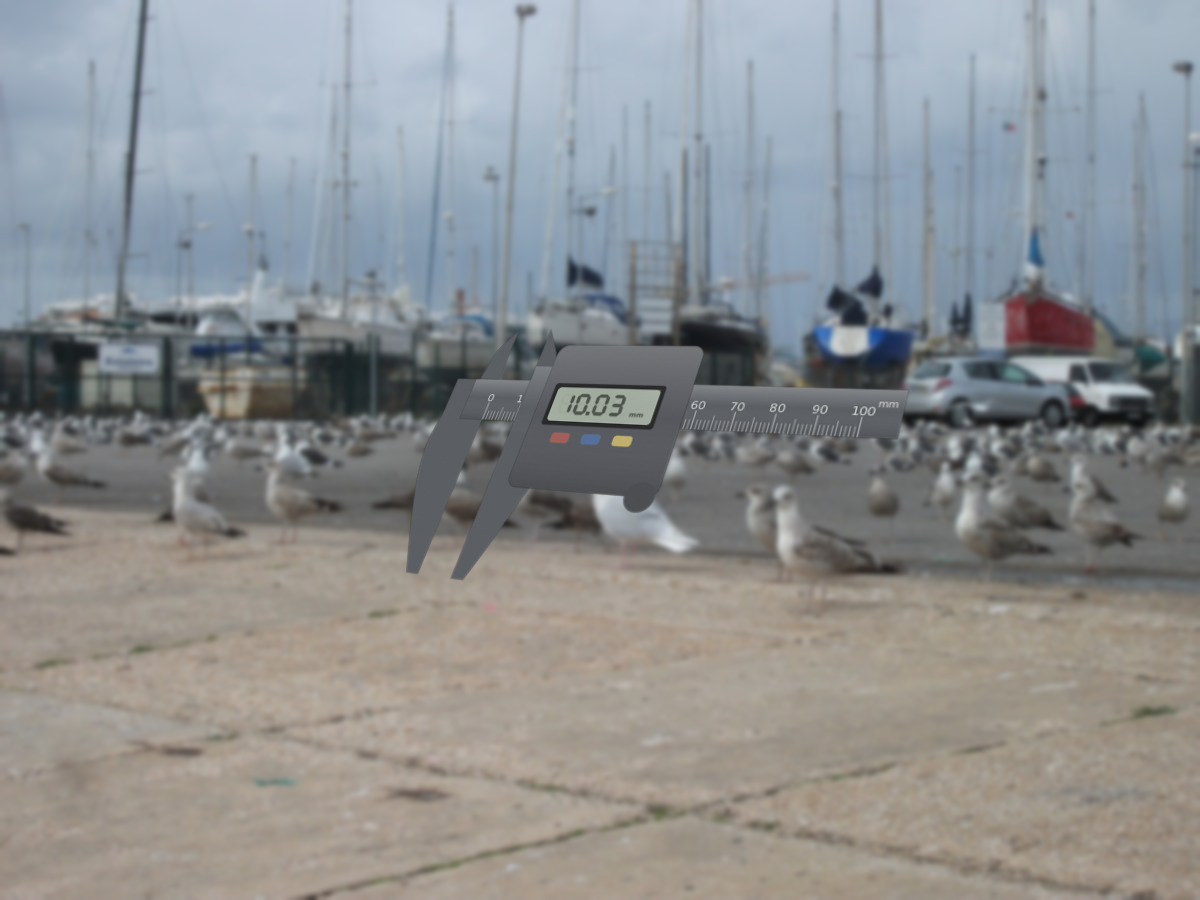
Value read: 10.03 mm
